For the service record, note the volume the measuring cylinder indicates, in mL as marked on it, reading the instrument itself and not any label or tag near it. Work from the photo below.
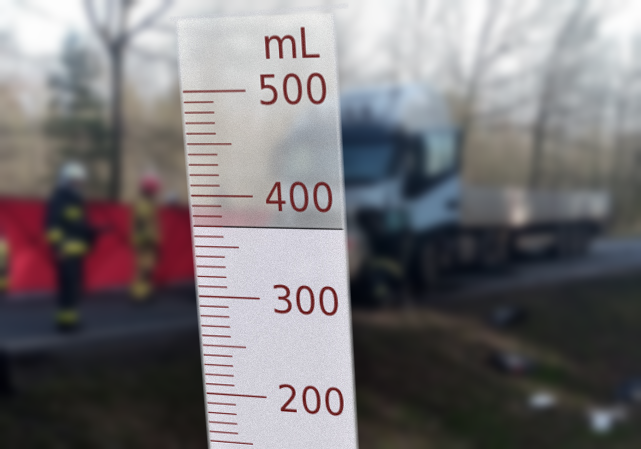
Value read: 370 mL
